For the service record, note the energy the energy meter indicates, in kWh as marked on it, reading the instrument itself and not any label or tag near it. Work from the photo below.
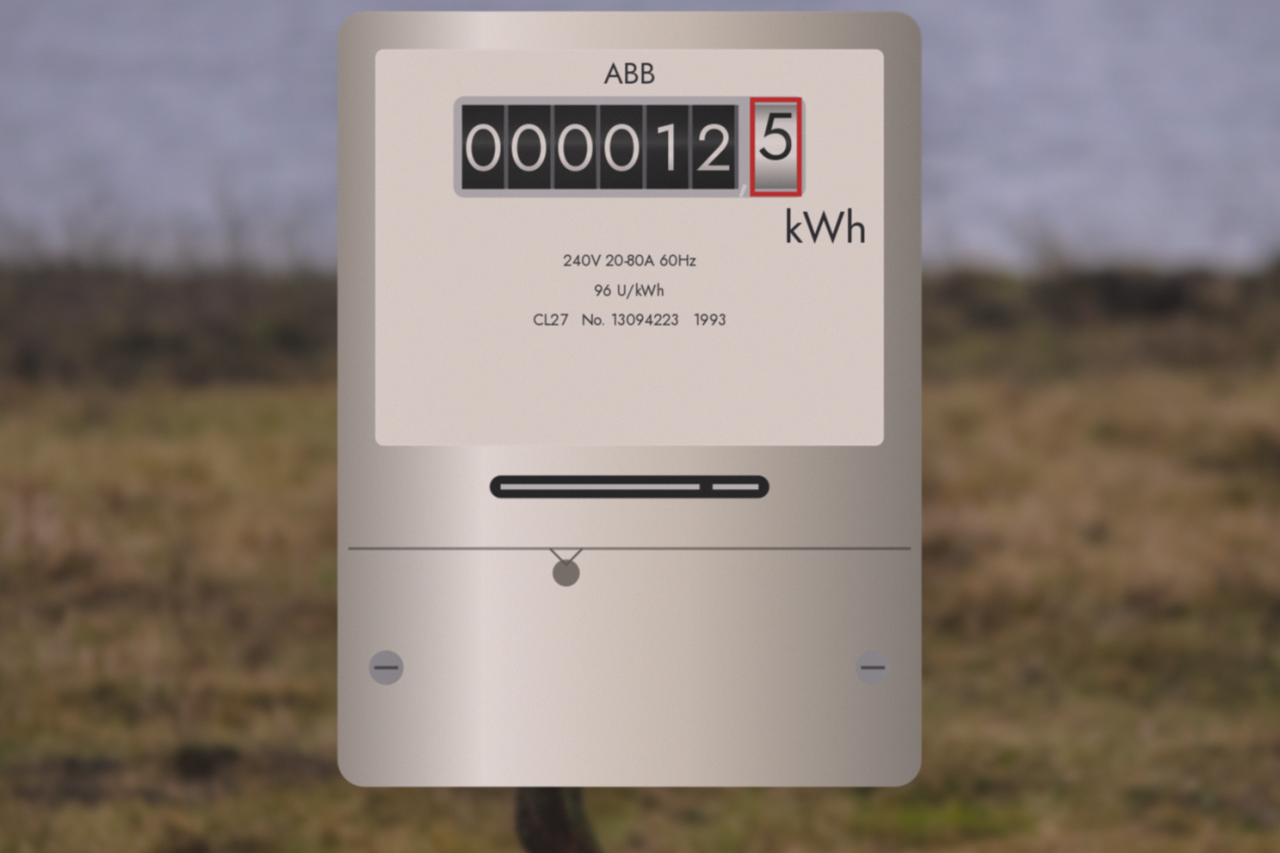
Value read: 12.5 kWh
